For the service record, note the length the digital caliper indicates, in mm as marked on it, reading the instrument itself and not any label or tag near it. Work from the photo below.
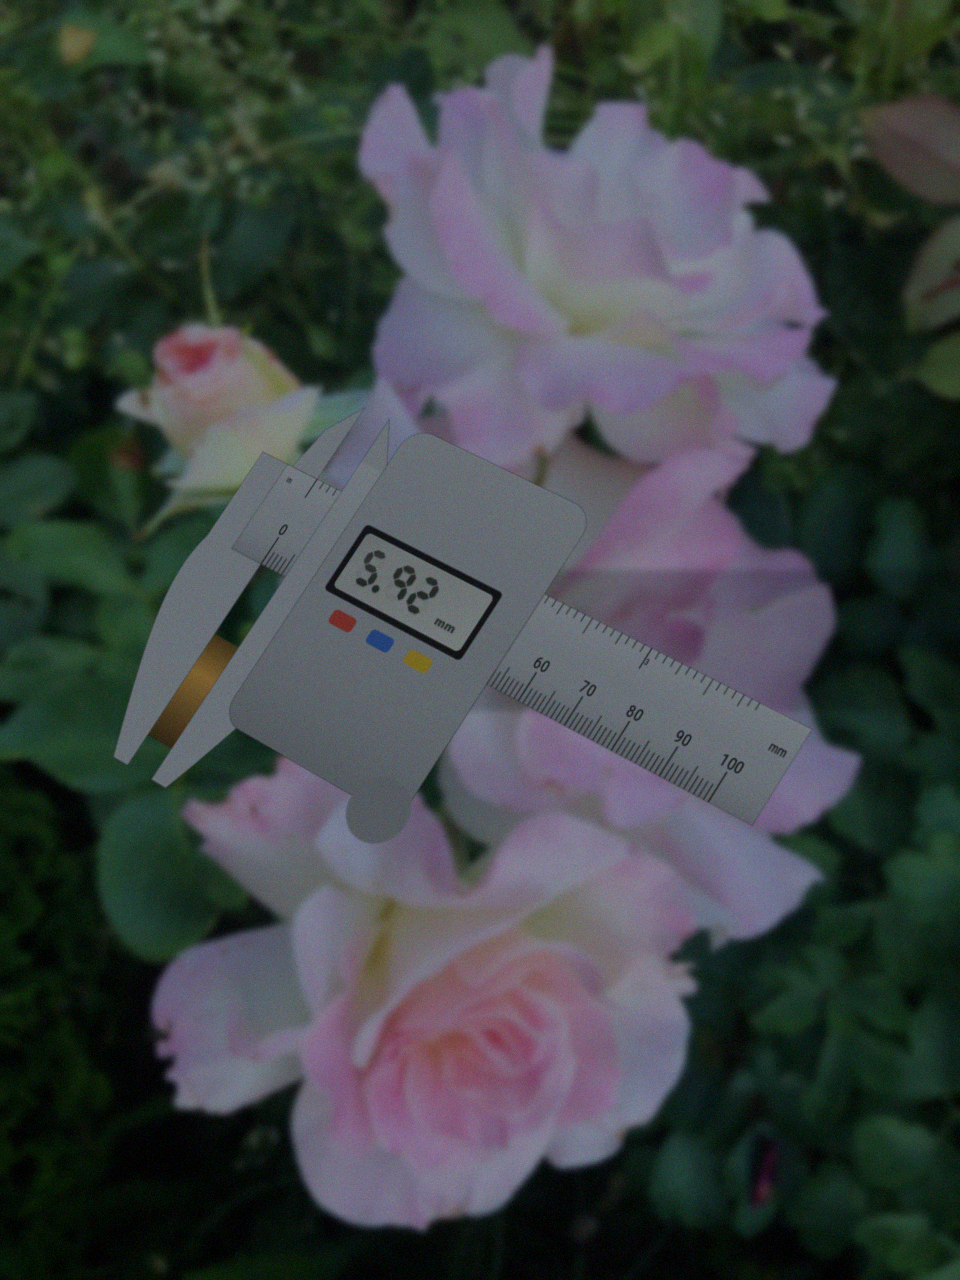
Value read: 5.92 mm
